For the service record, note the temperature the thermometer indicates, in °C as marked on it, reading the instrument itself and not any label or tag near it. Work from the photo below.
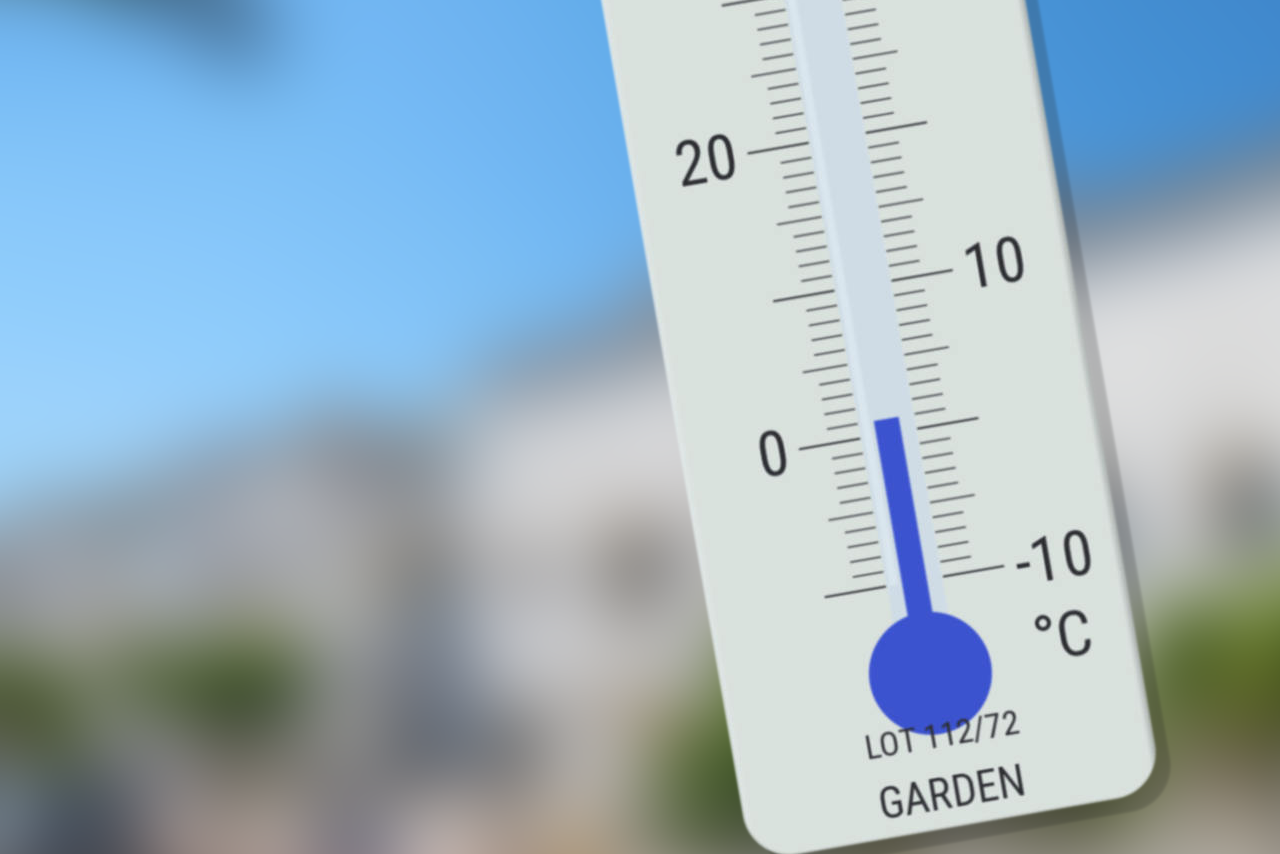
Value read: 1 °C
